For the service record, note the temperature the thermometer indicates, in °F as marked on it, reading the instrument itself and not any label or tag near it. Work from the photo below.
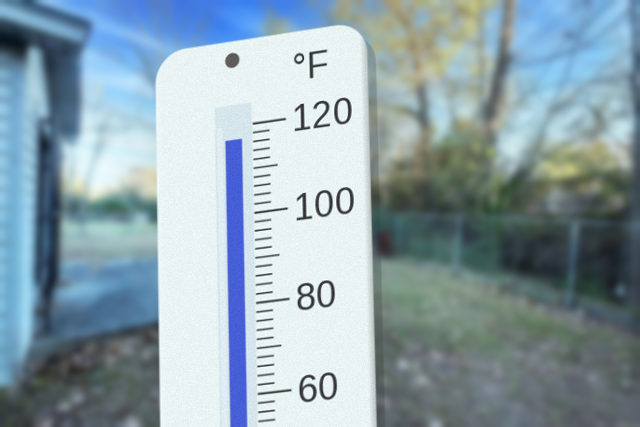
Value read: 117 °F
